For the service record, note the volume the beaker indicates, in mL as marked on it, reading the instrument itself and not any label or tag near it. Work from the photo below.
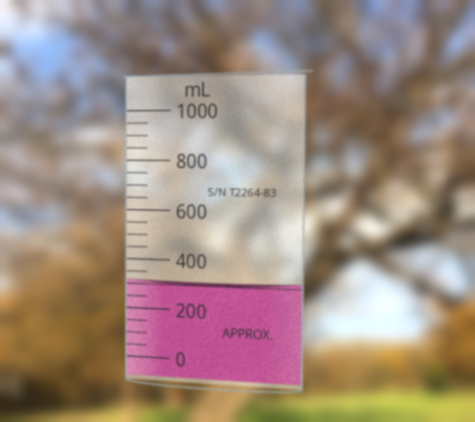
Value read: 300 mL
